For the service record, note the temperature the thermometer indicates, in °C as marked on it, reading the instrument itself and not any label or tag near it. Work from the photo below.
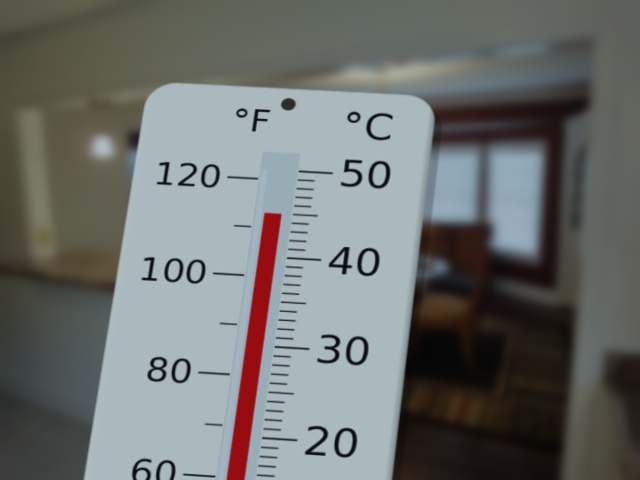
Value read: 45 °C
